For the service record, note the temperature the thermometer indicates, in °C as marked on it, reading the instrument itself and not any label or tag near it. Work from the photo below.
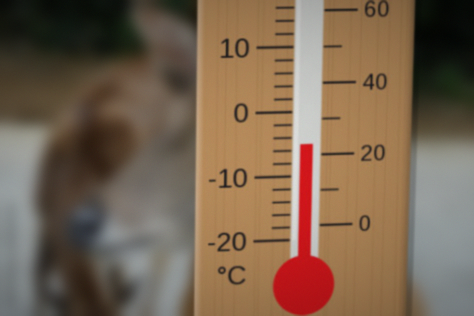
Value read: -5 °C
